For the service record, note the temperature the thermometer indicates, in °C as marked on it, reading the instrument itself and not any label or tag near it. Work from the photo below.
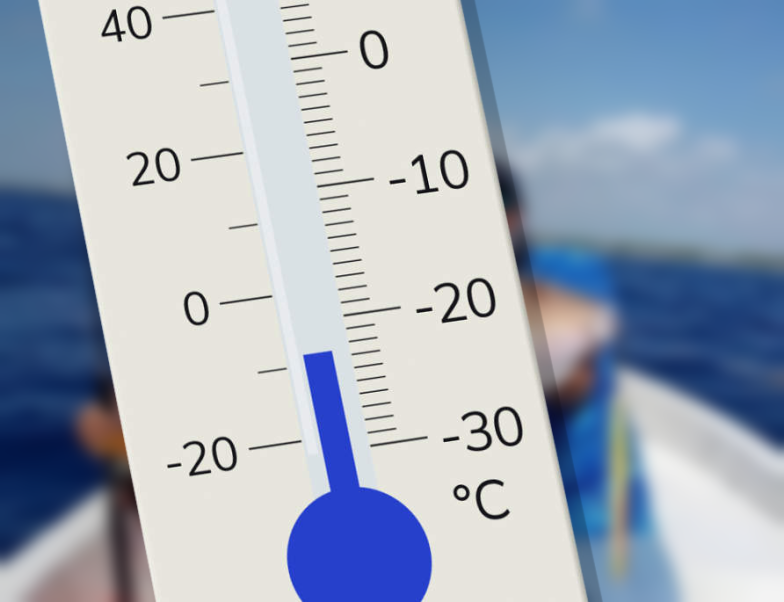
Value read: -22.5 °C
